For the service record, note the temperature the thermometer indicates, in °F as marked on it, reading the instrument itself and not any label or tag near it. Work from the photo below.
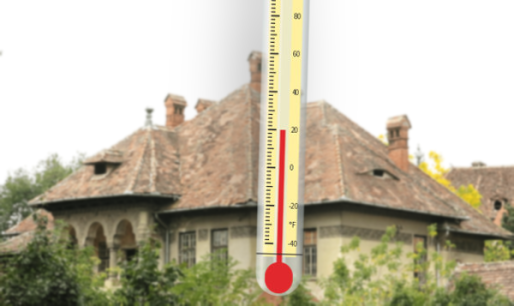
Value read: 20 °F
